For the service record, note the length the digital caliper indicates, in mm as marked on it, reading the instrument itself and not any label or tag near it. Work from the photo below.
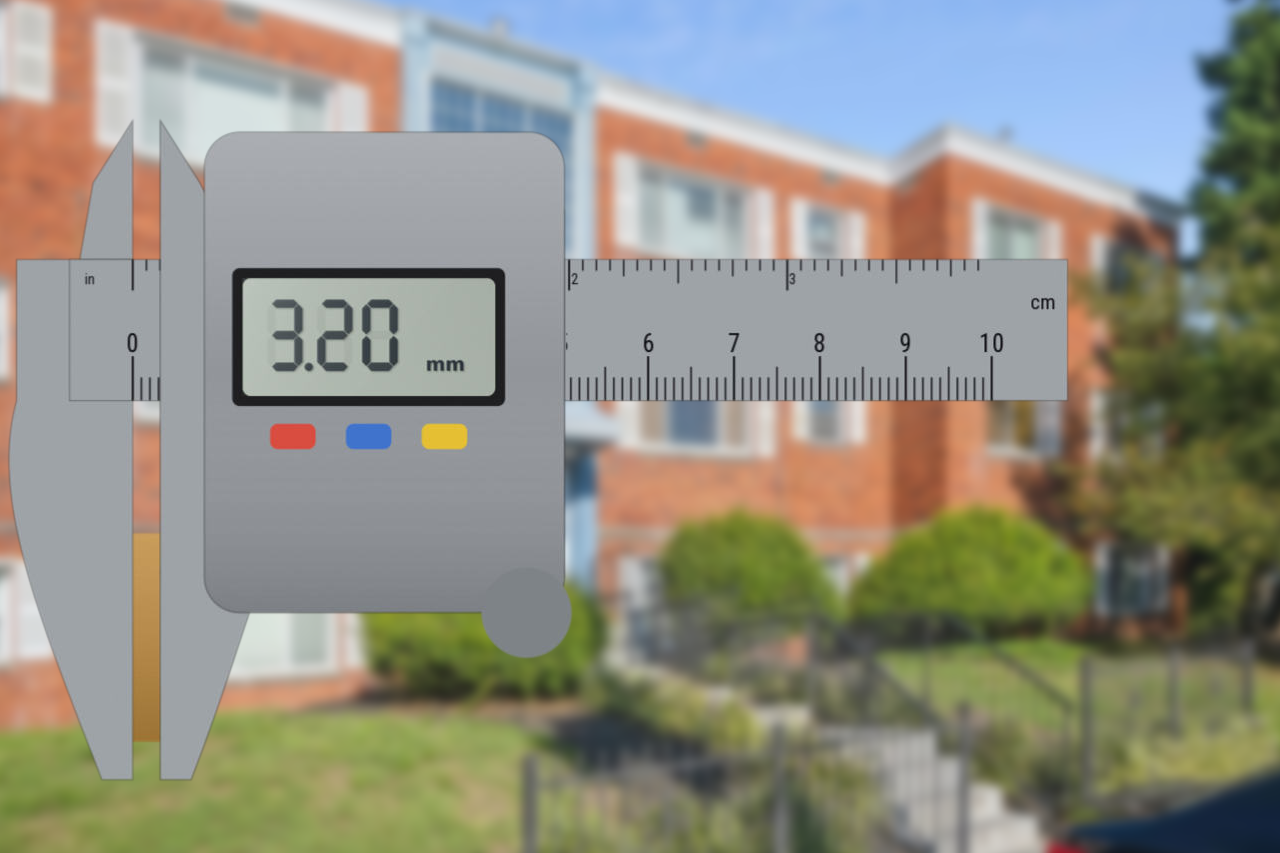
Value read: 3.20 mm
